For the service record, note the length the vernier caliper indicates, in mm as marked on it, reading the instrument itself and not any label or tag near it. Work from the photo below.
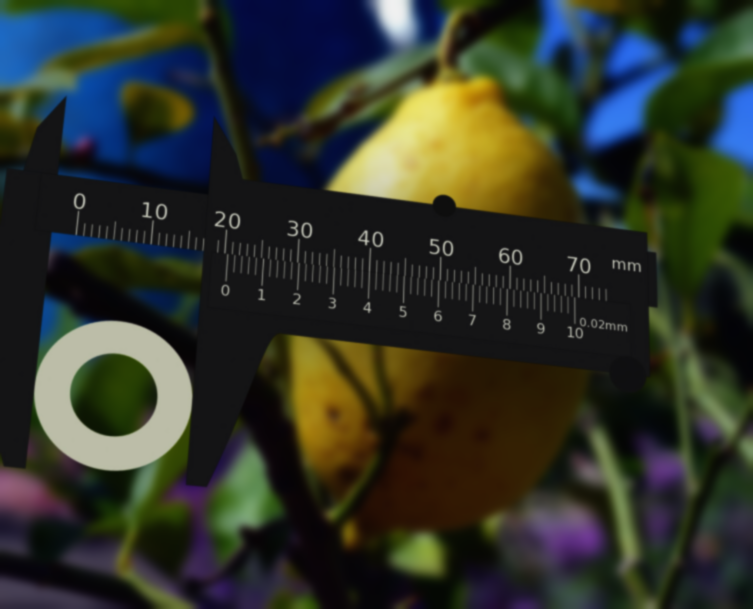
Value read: 20.4 mm
